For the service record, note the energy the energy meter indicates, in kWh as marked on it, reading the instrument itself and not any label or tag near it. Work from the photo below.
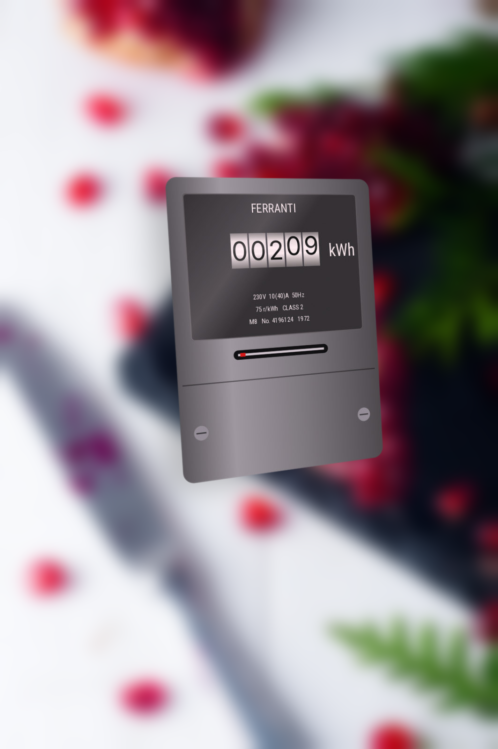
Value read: 209 kWh
